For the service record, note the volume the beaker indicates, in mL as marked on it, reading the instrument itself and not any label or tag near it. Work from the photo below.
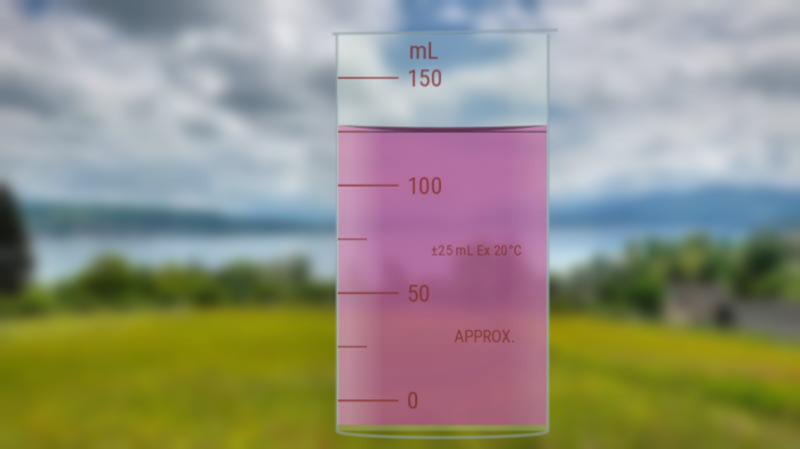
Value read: 125 mL
